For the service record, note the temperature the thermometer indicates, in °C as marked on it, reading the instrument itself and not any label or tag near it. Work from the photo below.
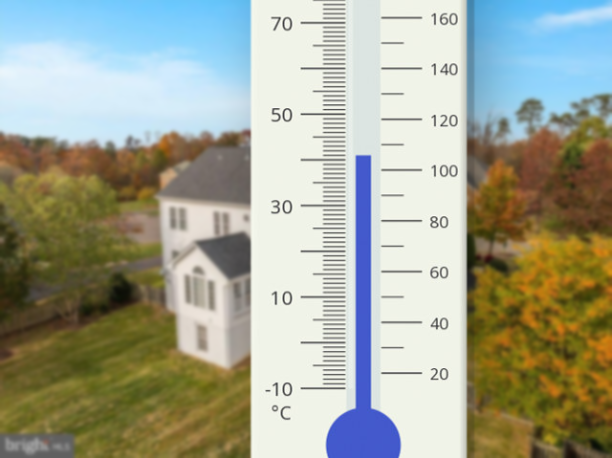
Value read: 41 °C
